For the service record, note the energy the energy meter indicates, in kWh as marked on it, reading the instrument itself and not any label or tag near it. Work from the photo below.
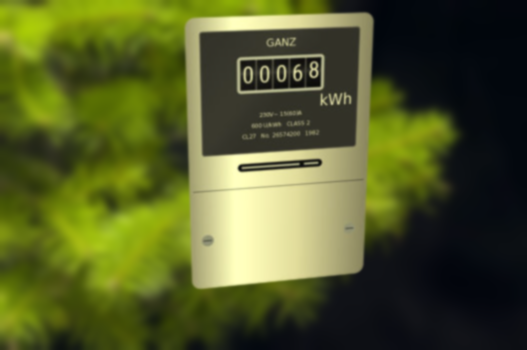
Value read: 68 kWh
